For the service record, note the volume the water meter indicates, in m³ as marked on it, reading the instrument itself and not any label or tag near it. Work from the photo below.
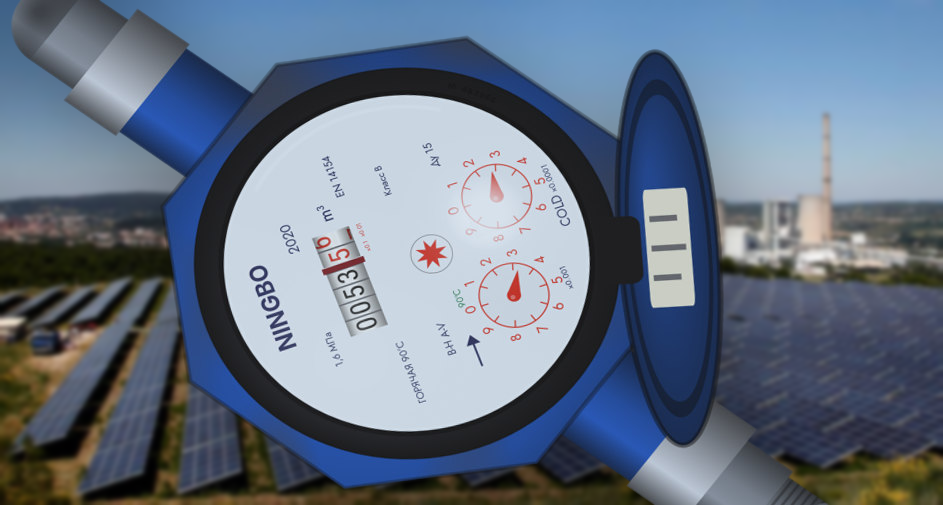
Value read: 53.5632 m³
